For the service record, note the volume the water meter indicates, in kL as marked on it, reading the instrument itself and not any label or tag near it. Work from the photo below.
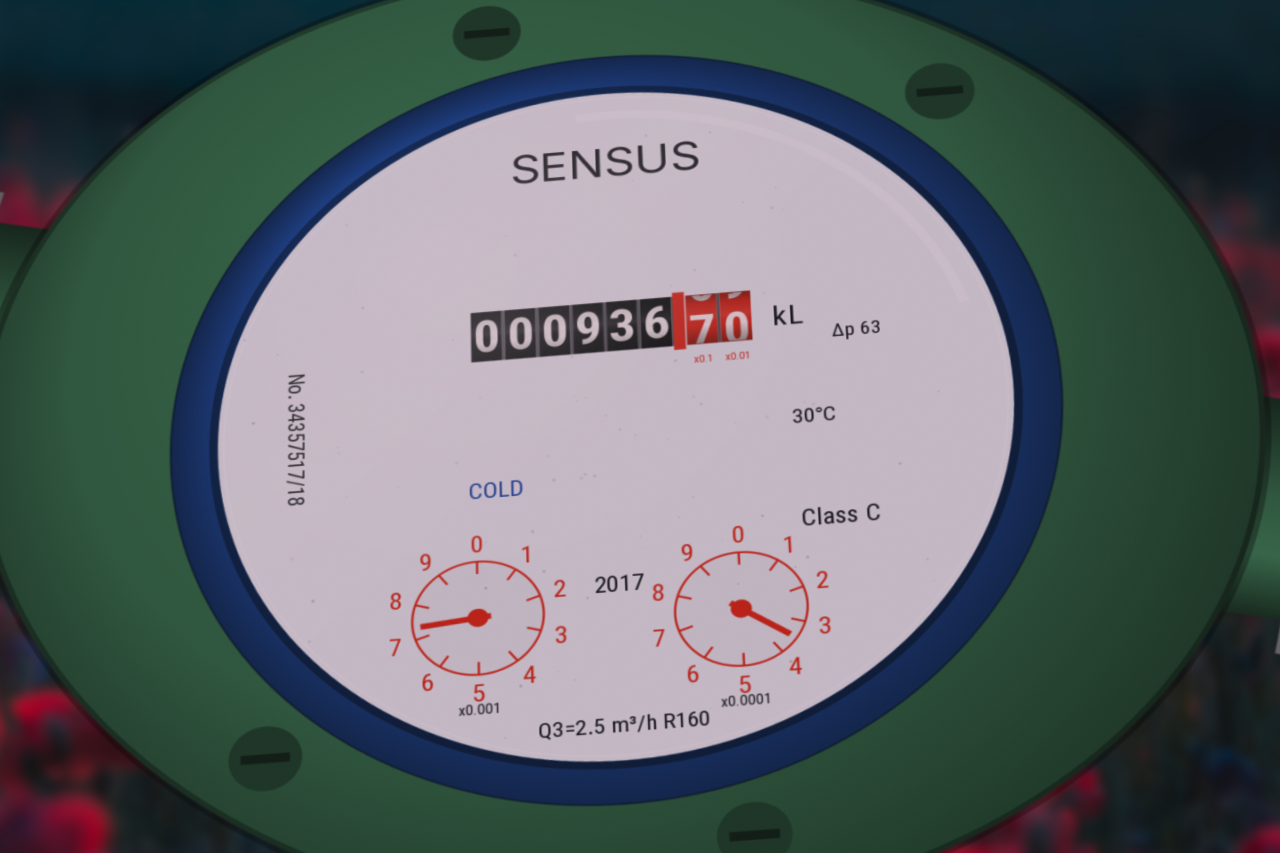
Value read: 936.6973 kL
